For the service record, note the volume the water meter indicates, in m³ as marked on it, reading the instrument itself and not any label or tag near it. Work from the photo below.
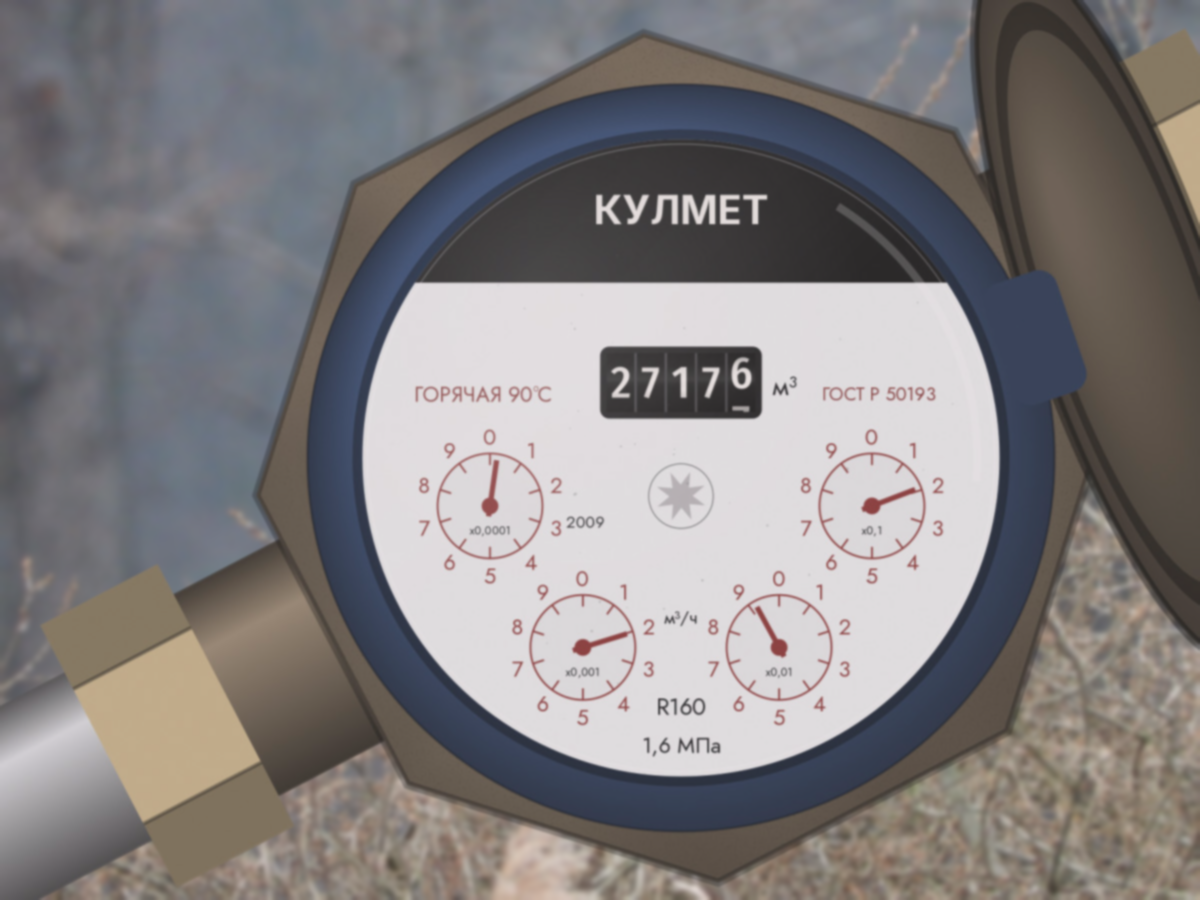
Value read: 27176.1920 m³
